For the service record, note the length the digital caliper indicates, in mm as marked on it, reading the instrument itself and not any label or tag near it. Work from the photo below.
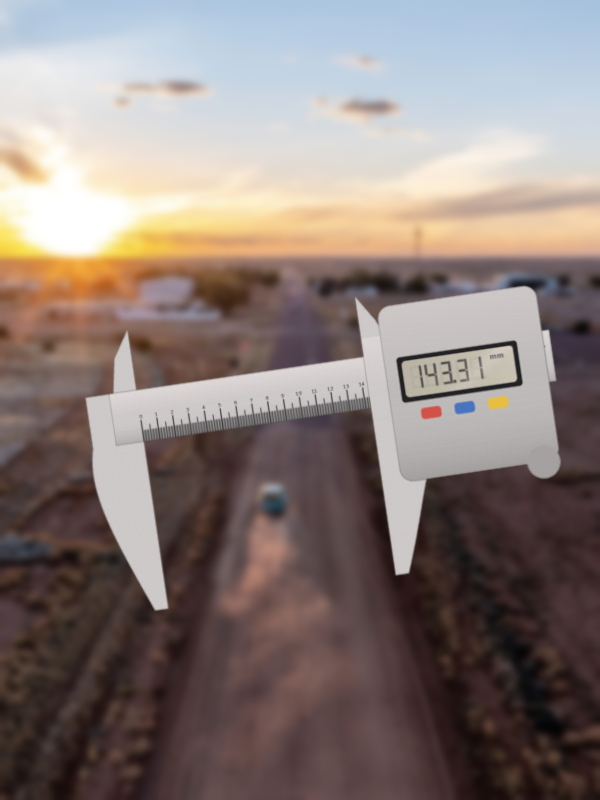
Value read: 143.31 mm
